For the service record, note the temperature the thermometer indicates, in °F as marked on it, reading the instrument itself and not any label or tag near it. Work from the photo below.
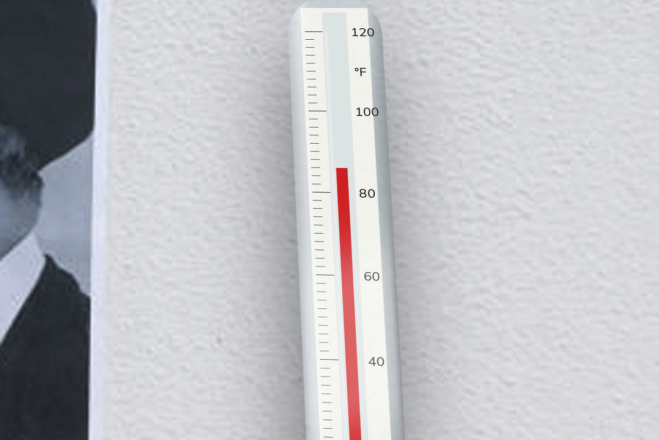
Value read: 86 °F
